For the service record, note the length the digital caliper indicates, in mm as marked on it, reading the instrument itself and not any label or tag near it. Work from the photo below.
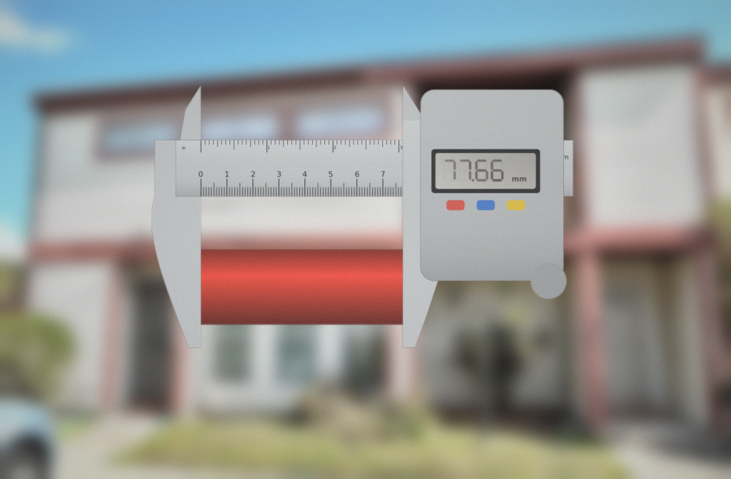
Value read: 77.66 mm
